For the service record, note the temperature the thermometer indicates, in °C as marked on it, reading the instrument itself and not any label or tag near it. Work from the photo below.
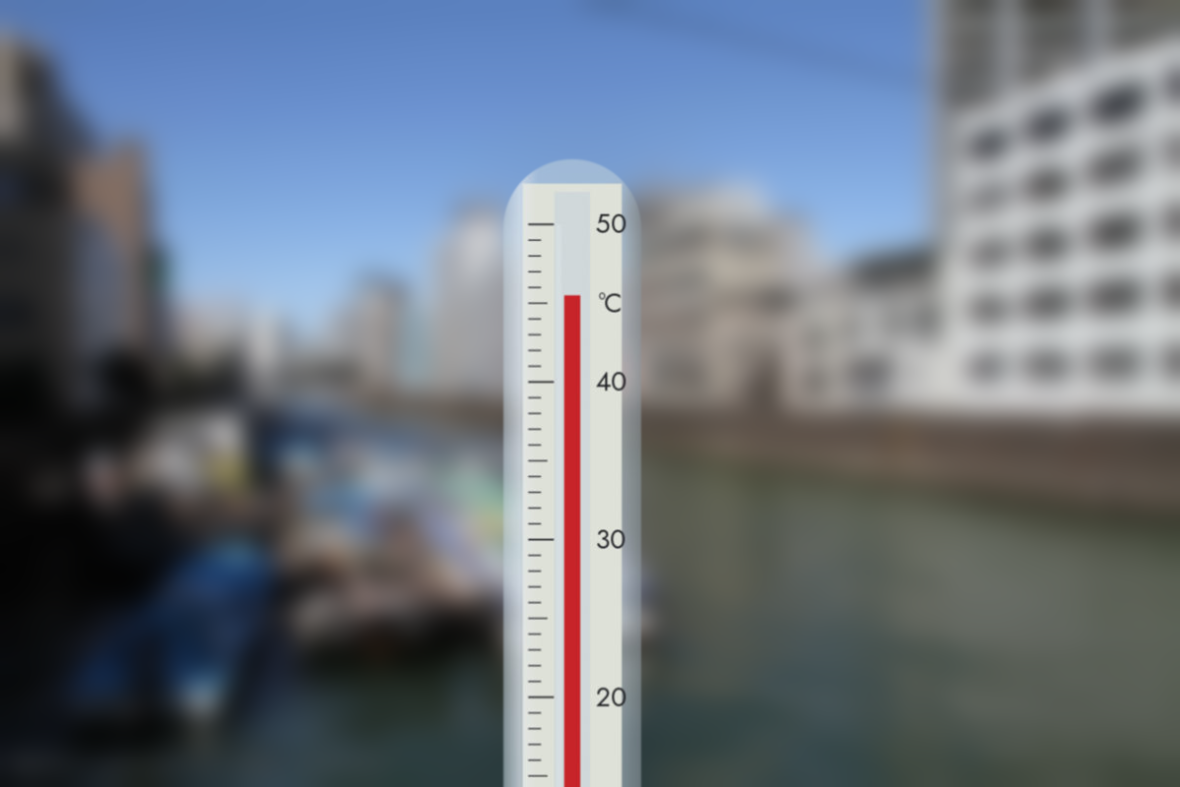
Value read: 45.5 °C
